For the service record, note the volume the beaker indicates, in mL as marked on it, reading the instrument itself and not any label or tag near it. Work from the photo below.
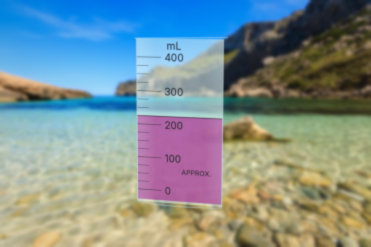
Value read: 225 mL
